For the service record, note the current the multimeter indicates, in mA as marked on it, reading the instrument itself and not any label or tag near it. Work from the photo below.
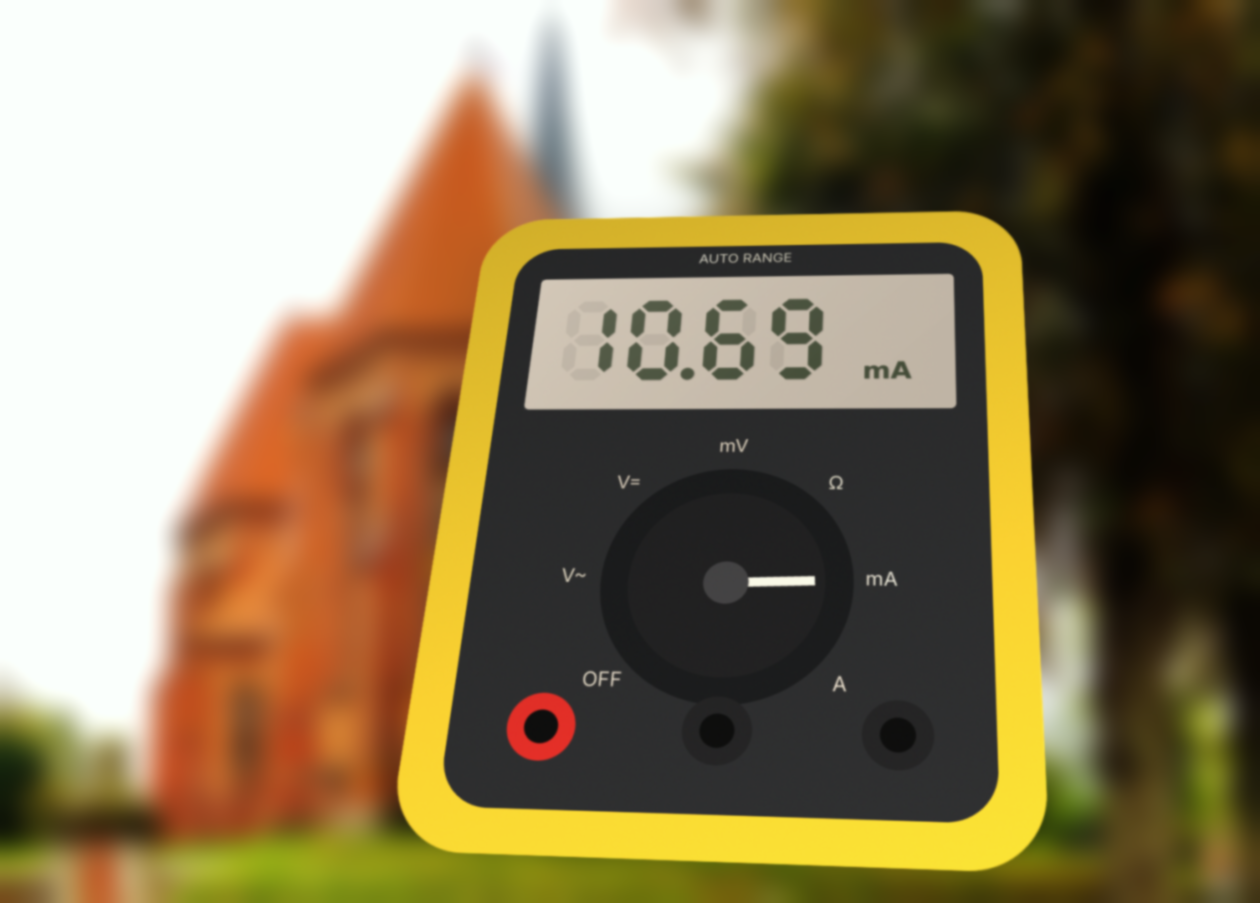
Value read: 10.69 mA
